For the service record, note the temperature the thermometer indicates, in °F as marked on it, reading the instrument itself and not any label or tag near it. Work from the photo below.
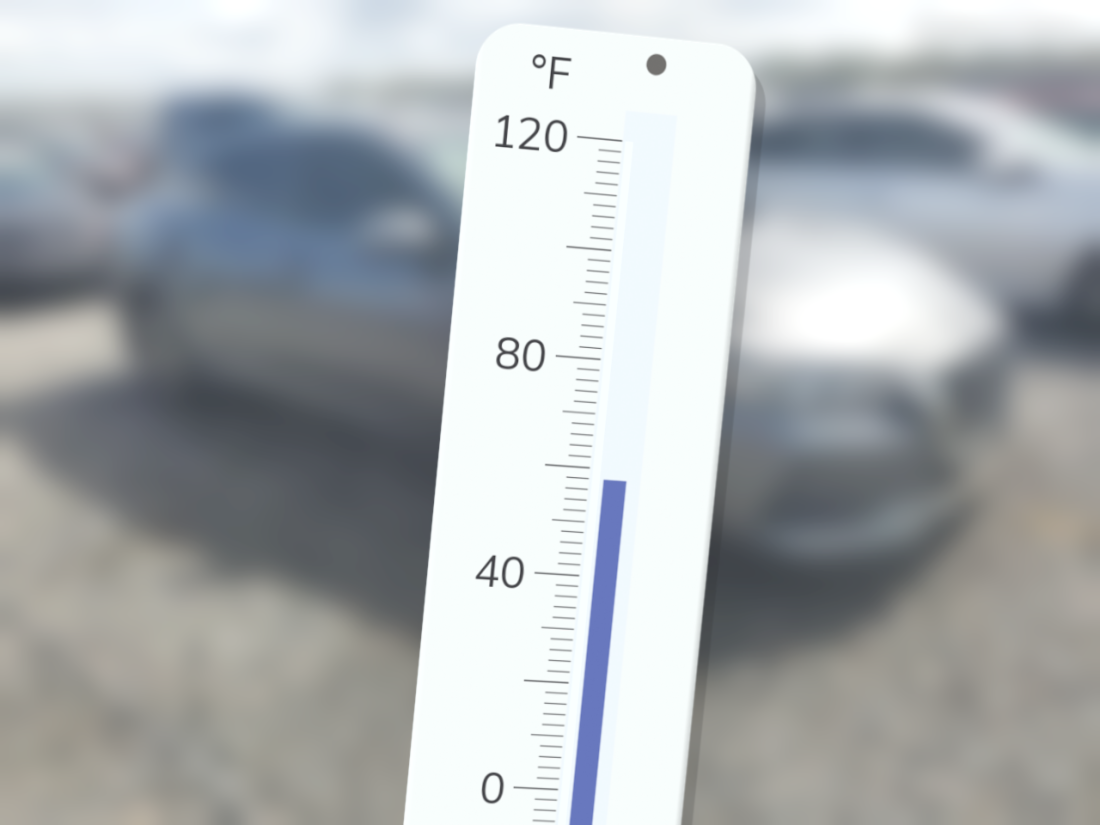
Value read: 58 °F
